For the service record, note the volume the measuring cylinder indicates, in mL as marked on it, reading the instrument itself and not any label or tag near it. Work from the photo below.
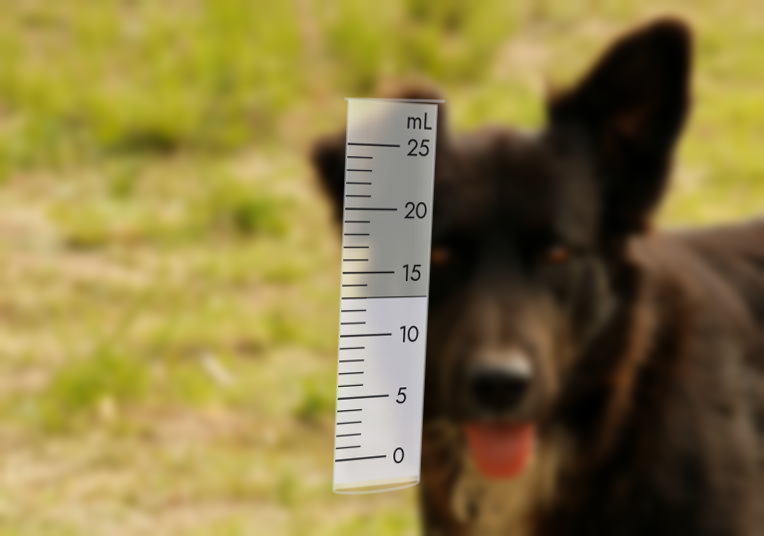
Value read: 13 mL
